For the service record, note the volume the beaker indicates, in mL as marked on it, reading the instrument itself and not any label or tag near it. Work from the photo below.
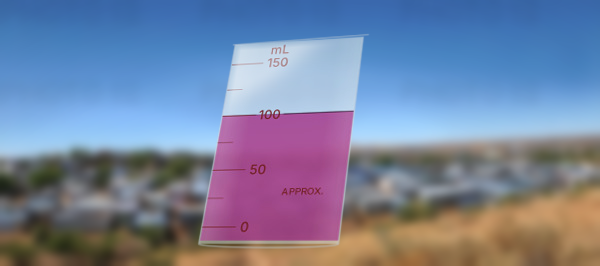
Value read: 100 mL
